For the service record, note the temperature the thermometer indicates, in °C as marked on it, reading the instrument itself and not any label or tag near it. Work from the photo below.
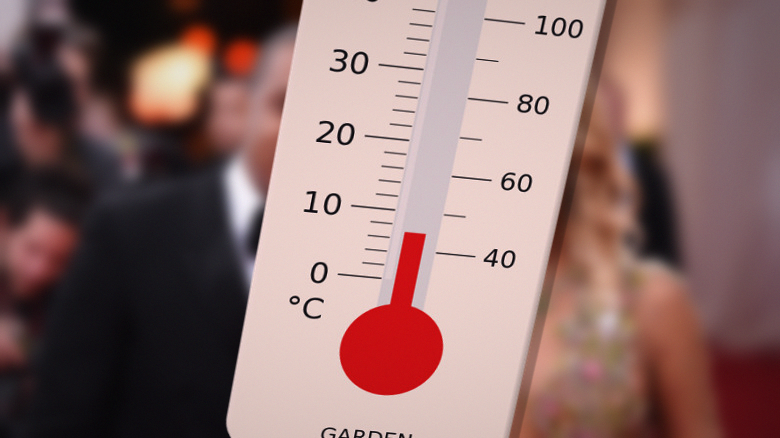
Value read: 7 °C
